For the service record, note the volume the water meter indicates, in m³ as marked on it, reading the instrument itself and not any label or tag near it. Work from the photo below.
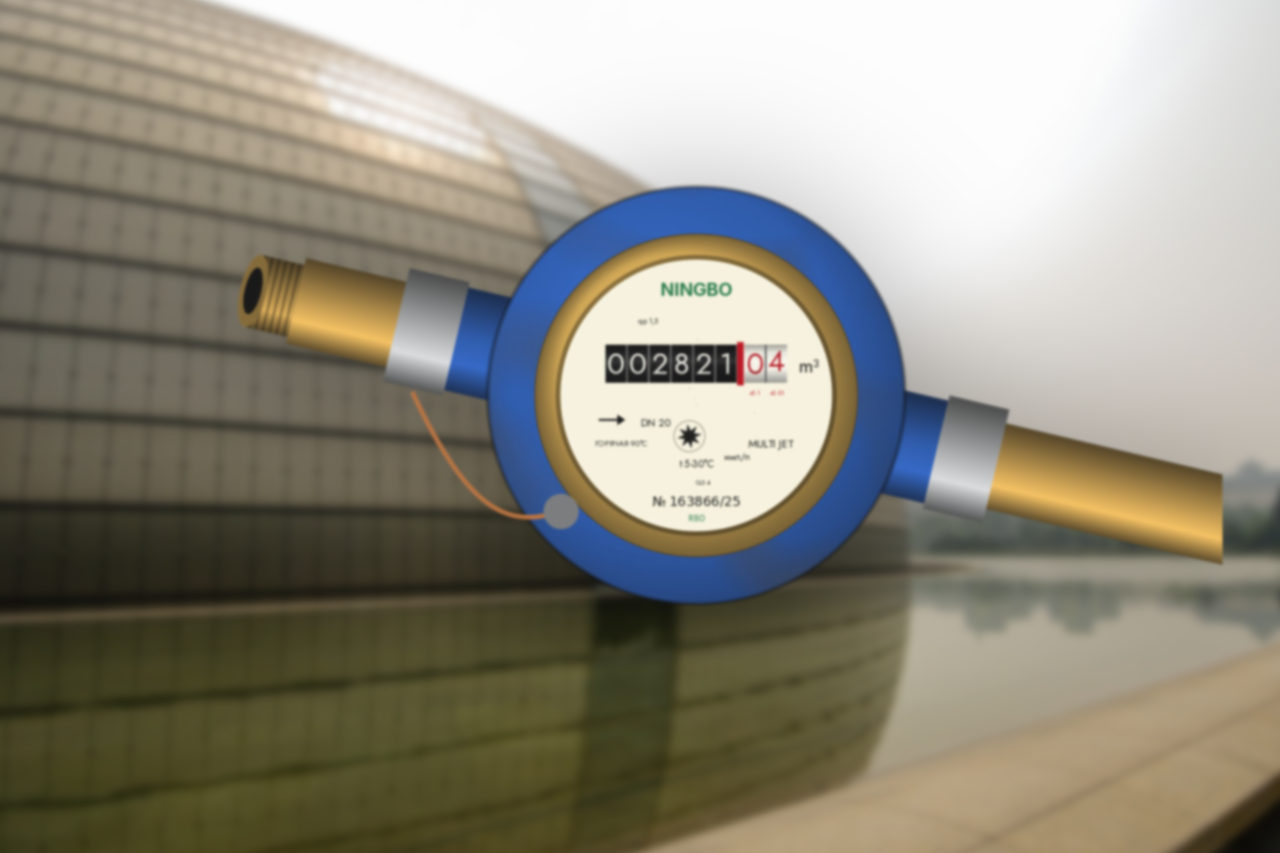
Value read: 2821.04 m³
